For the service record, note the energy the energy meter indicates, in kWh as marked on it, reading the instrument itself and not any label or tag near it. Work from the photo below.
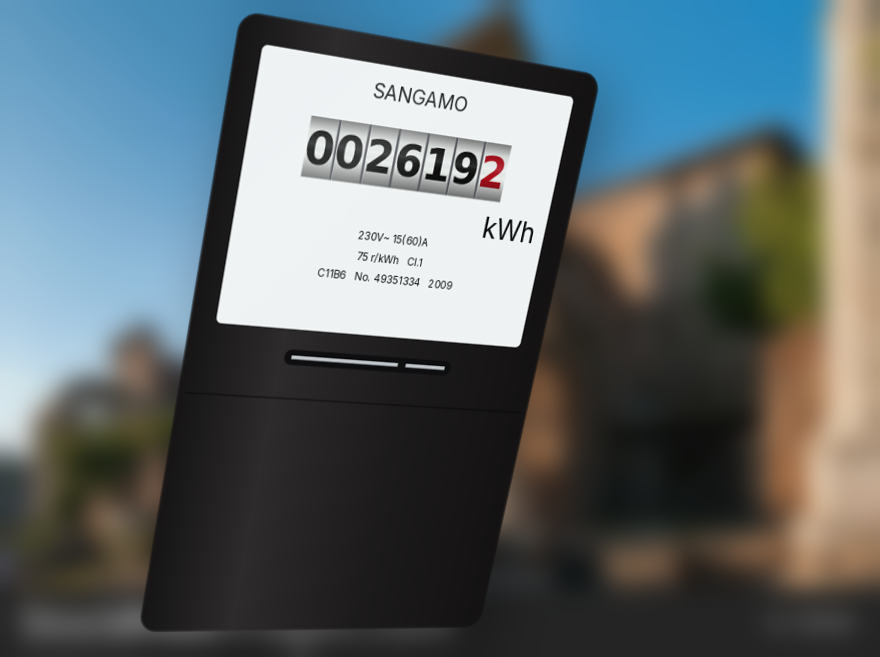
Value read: 2619.2 kWh
